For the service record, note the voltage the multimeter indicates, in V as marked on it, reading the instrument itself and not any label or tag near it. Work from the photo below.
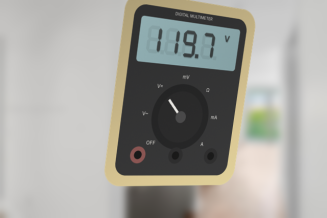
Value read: 119.7 V
